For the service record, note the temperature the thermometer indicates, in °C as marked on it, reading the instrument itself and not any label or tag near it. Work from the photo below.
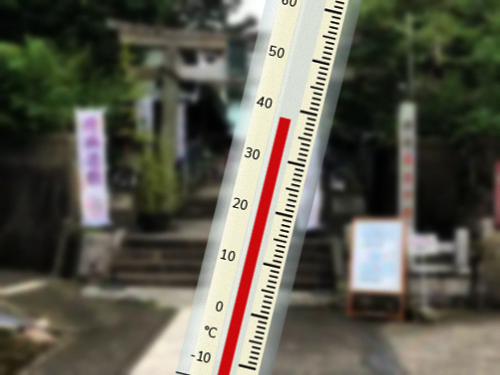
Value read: 38 °C
